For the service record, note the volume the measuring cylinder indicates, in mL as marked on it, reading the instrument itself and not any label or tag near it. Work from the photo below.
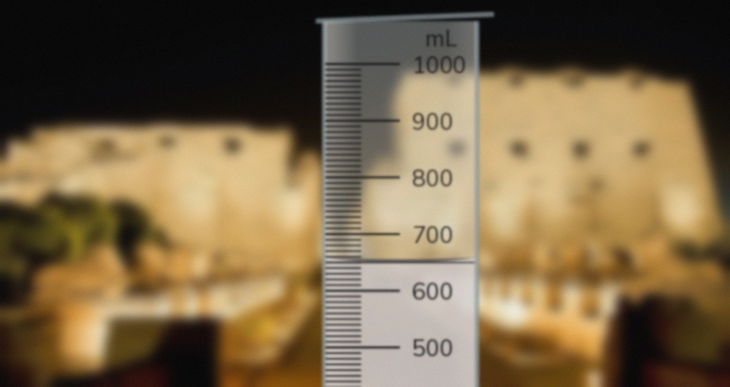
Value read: 650 mL
